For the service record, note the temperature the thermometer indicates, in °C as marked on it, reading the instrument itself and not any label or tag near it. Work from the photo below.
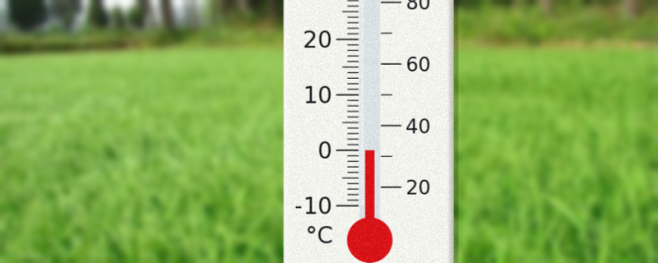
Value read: 0 °C
